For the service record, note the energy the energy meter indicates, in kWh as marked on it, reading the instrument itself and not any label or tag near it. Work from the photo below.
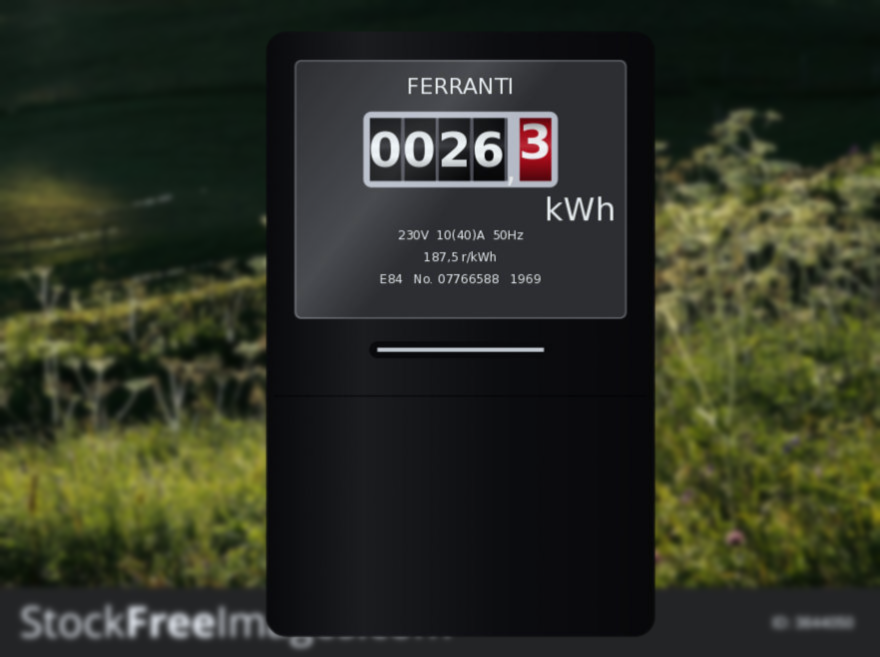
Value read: 26.3 kWh
